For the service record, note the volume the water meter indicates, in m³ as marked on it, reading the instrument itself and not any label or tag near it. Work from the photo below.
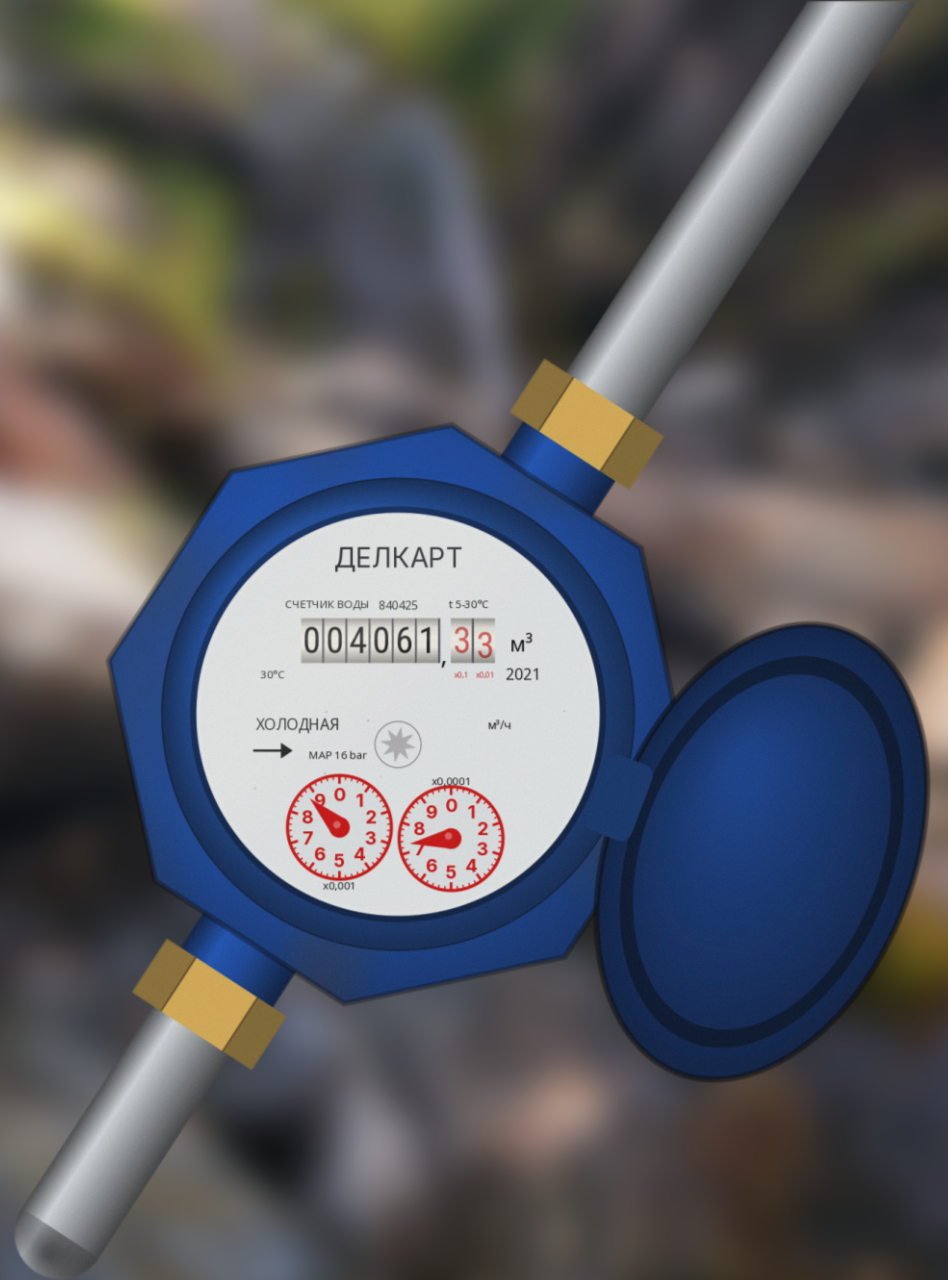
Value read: 4061.3287 m³
